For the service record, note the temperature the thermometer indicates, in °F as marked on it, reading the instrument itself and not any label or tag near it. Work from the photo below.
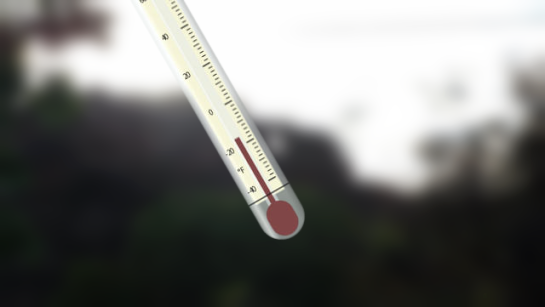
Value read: -16 °F
